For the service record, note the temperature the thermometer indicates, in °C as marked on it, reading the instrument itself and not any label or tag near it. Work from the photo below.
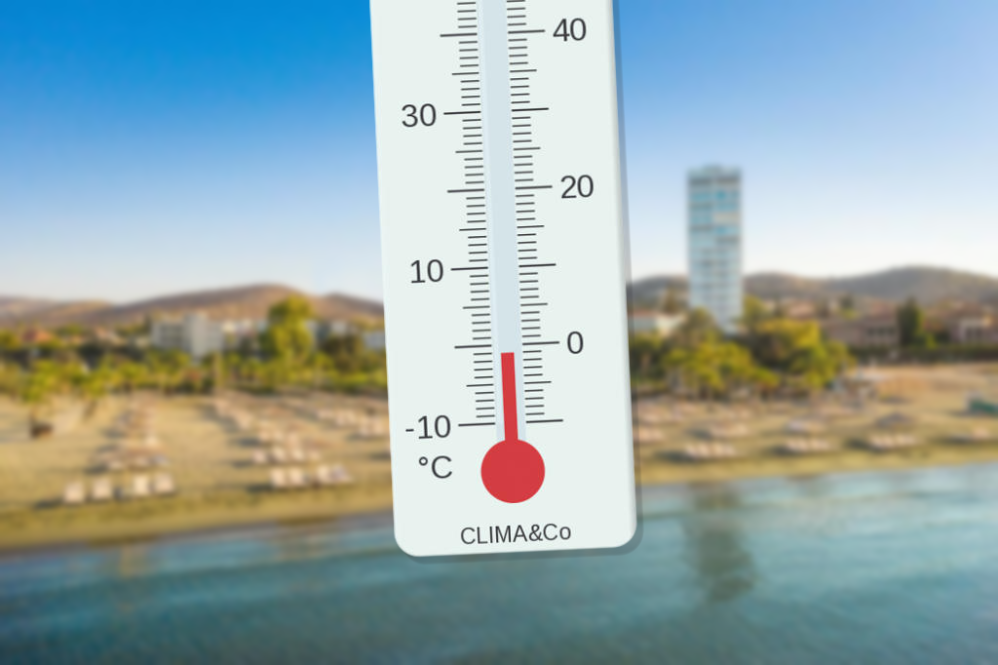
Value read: -1 °C
